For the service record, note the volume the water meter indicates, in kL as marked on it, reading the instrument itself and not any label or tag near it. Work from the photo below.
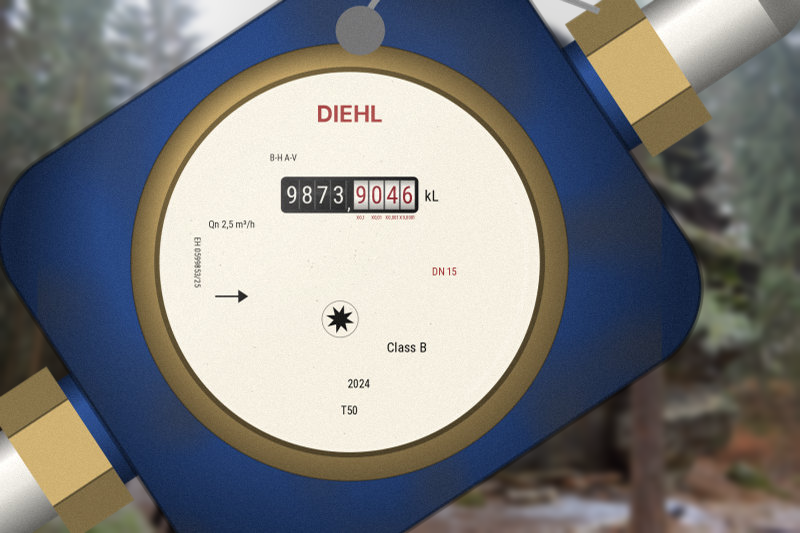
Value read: 9873.9046 kL
